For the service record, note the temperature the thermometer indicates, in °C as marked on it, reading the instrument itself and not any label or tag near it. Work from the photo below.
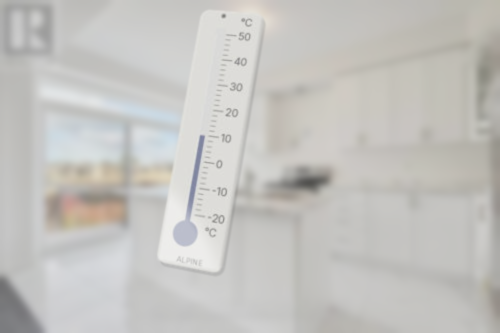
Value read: 10 °C
